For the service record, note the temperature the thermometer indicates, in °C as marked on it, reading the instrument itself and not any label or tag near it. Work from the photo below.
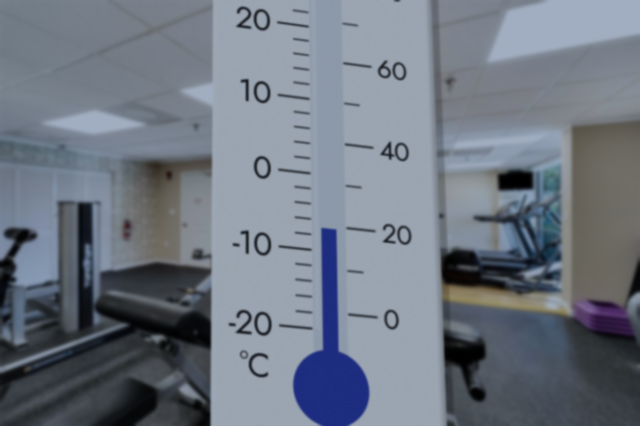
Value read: -7 °C
